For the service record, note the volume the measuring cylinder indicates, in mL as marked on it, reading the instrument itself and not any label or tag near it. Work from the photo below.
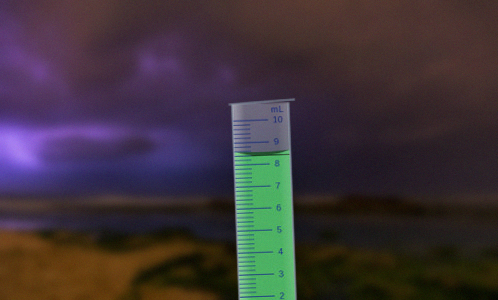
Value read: 8.4 mL
